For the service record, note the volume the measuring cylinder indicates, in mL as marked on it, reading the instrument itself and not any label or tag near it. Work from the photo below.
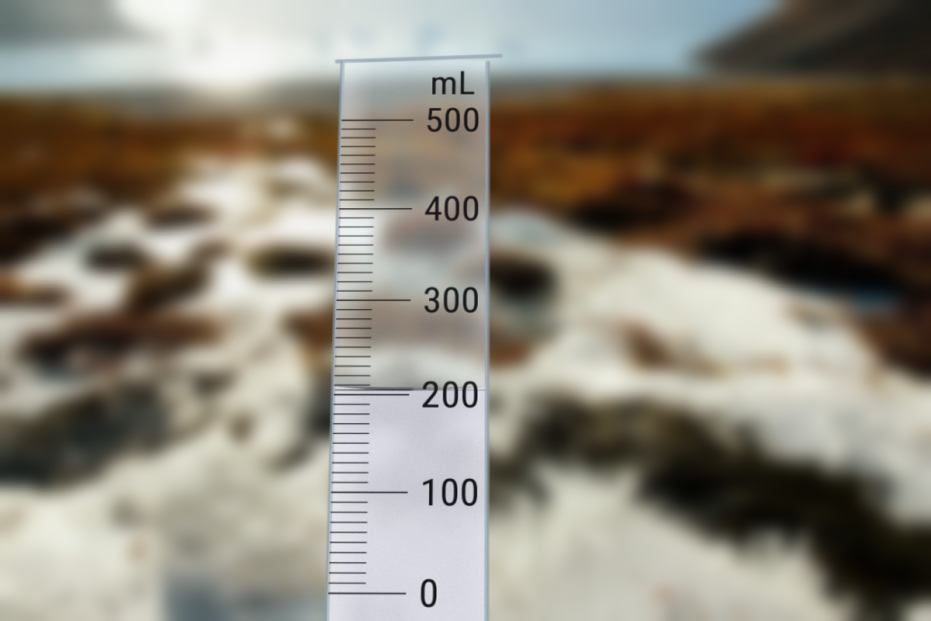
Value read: 205 mL
